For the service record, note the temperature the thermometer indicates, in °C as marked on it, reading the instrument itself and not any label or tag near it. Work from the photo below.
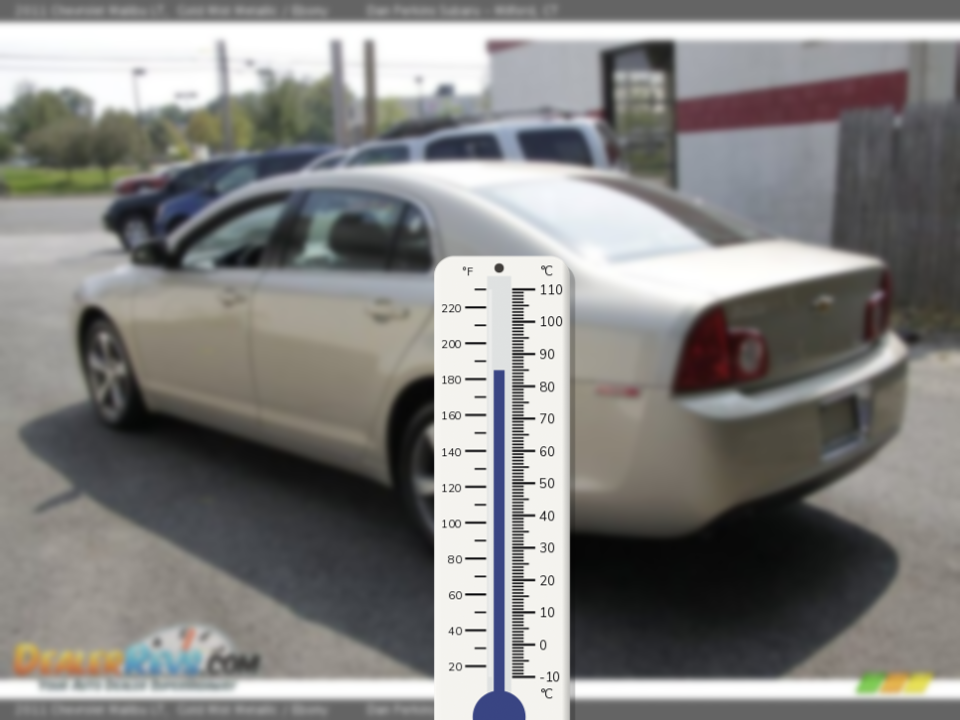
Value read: 85 °C
